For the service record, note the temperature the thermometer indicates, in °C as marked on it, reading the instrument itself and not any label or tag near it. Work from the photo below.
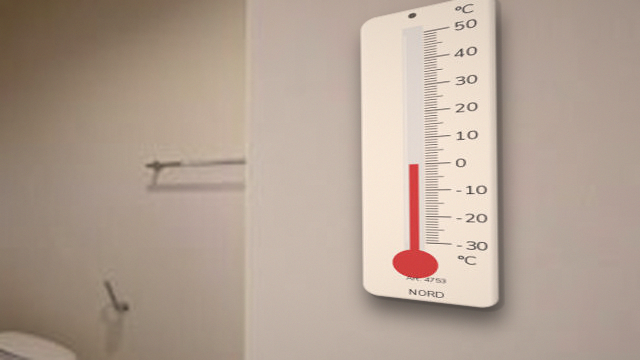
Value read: 0 °C
